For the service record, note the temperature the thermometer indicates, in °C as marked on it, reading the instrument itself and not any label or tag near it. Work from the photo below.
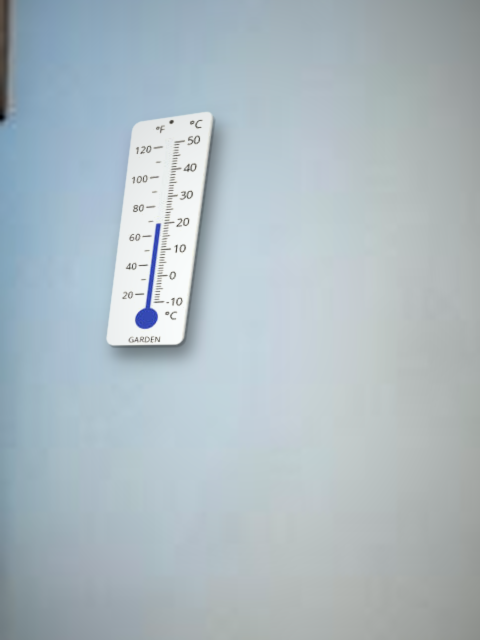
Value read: 20 °C
